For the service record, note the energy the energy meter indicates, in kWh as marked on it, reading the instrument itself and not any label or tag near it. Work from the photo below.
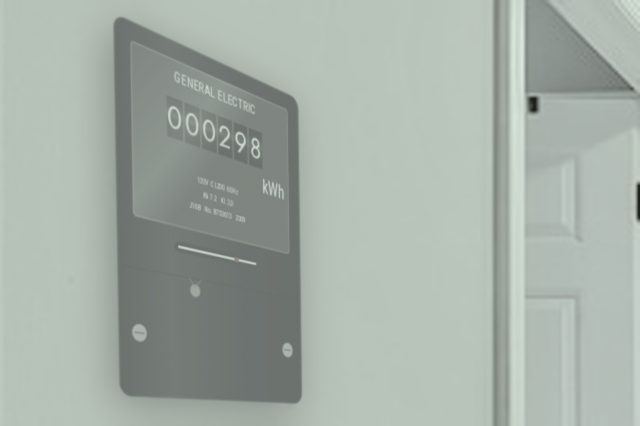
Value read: 298 kWh
